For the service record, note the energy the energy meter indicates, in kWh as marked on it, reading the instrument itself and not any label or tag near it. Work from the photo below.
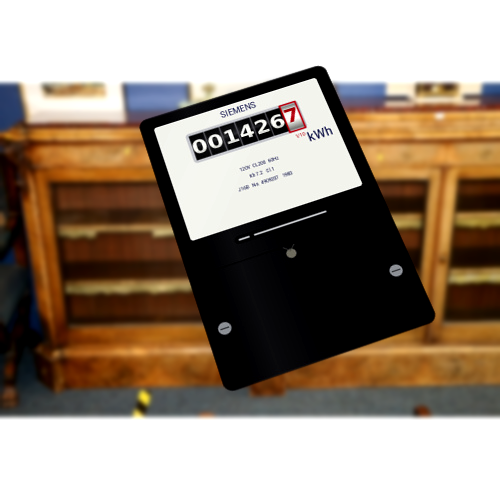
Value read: 1426.7 kWh
